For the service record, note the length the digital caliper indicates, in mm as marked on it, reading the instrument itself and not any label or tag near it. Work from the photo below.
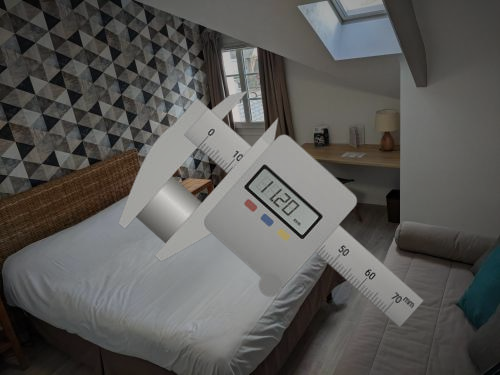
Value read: 11.20 mm
